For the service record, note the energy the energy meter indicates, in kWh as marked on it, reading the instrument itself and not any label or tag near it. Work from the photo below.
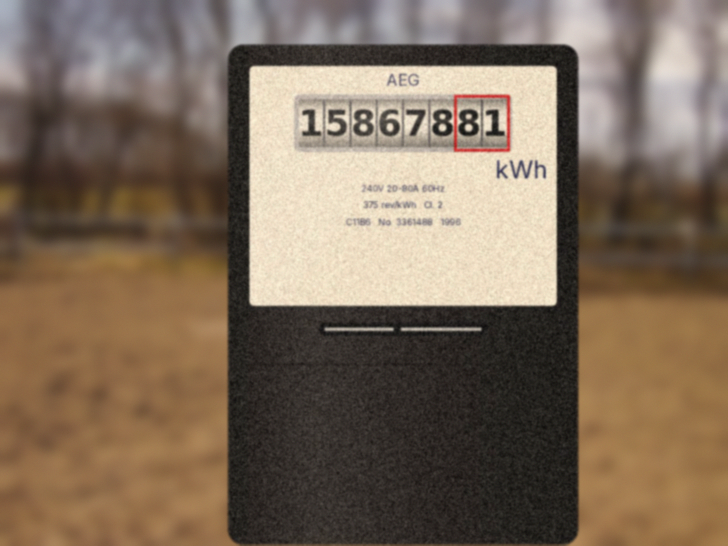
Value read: 158678.81 kWh
